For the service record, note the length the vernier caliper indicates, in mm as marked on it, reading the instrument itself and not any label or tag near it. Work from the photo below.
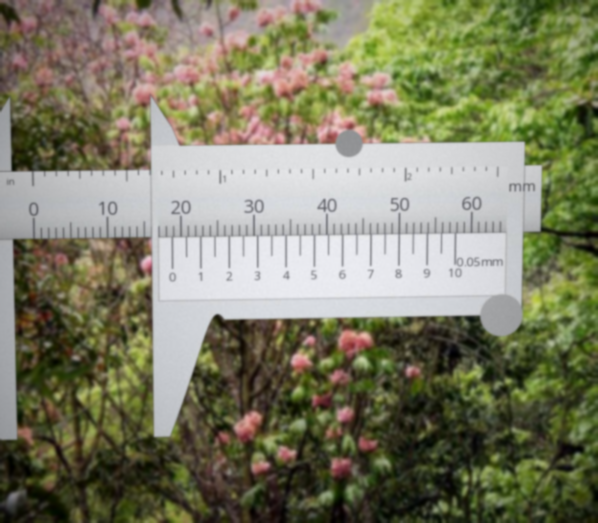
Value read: 18.8 mm
